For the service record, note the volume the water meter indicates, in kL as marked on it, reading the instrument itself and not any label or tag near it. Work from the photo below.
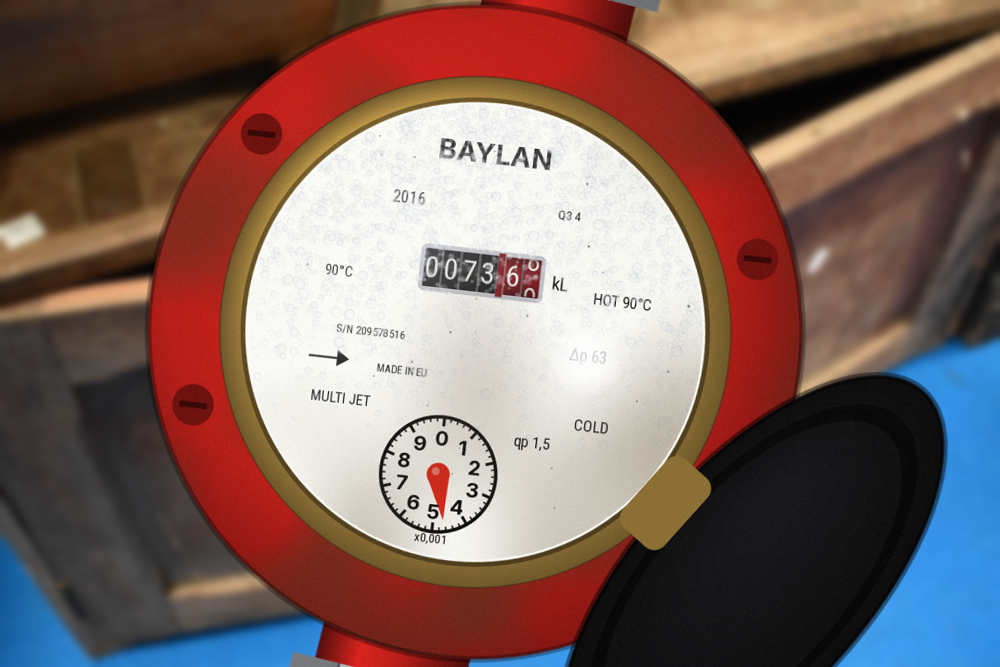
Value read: 73.684 kL
